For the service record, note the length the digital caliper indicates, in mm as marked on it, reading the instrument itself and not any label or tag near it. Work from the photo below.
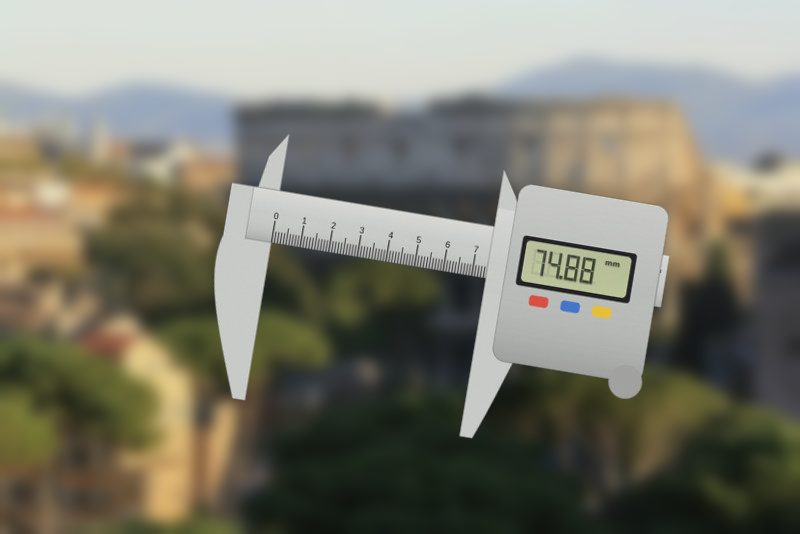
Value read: 74.88 mm
